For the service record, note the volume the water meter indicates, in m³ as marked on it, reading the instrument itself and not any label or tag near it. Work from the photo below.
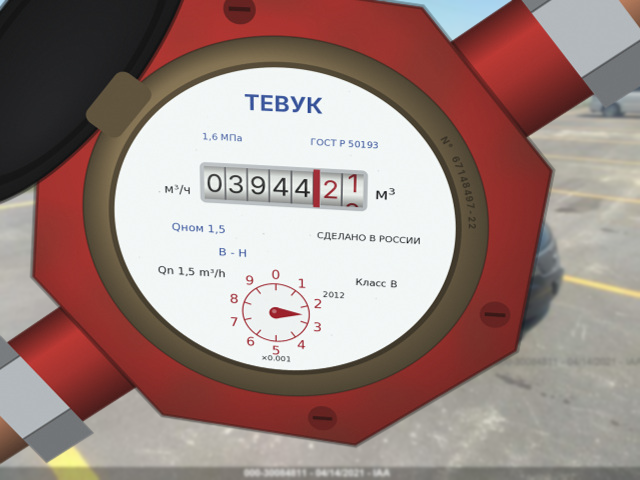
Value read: 3944.212 m³
